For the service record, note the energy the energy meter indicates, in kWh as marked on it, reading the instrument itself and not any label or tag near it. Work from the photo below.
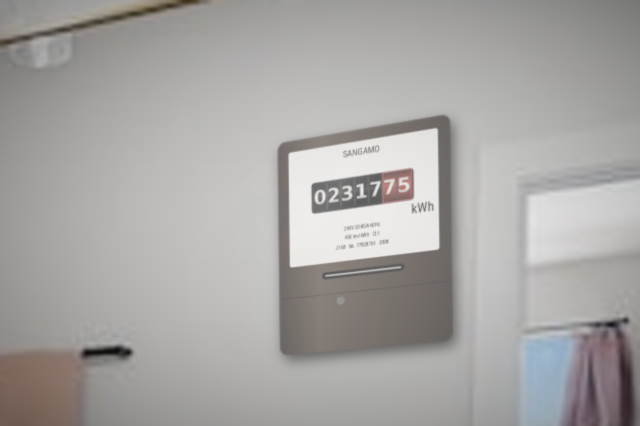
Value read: 2317.75 kWh
